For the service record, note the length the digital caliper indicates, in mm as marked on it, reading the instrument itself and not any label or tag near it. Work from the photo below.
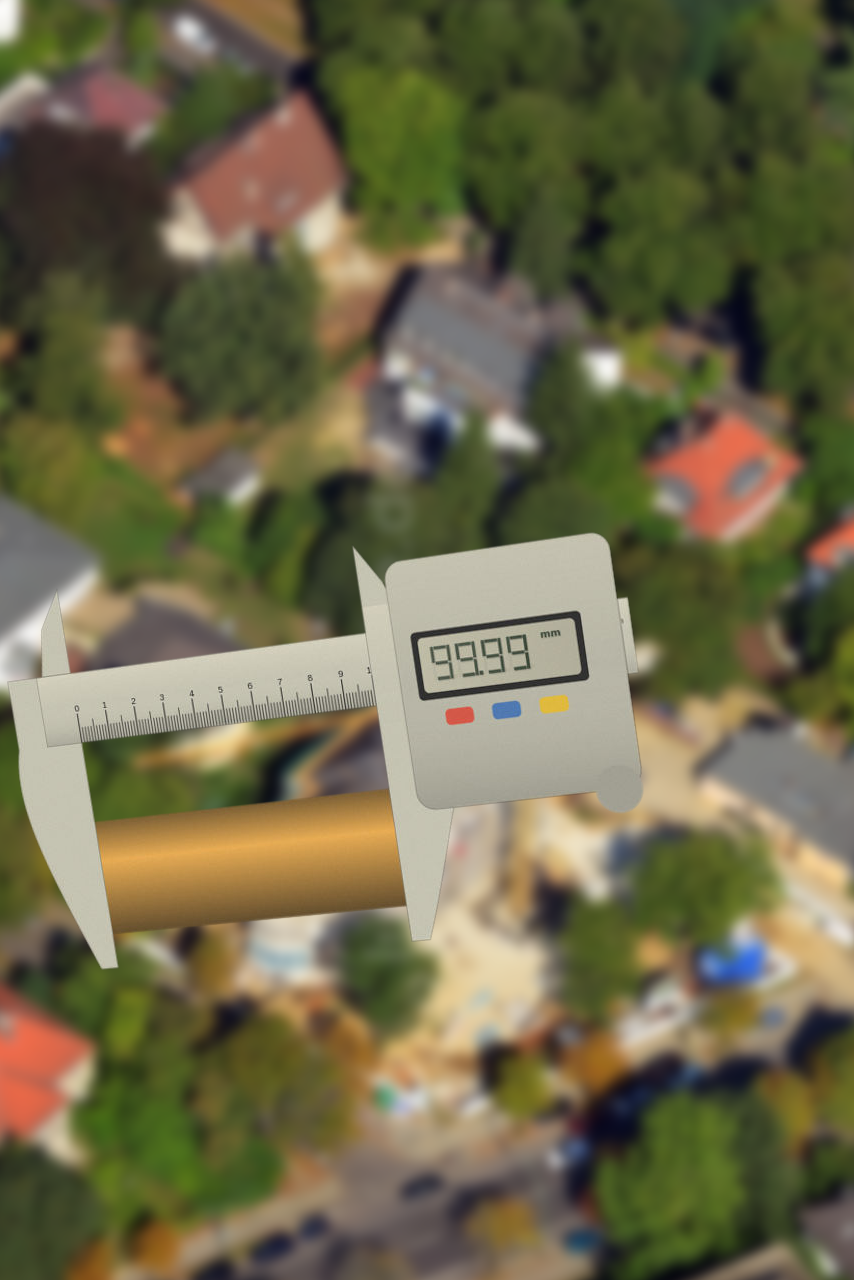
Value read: 99.99 mm
